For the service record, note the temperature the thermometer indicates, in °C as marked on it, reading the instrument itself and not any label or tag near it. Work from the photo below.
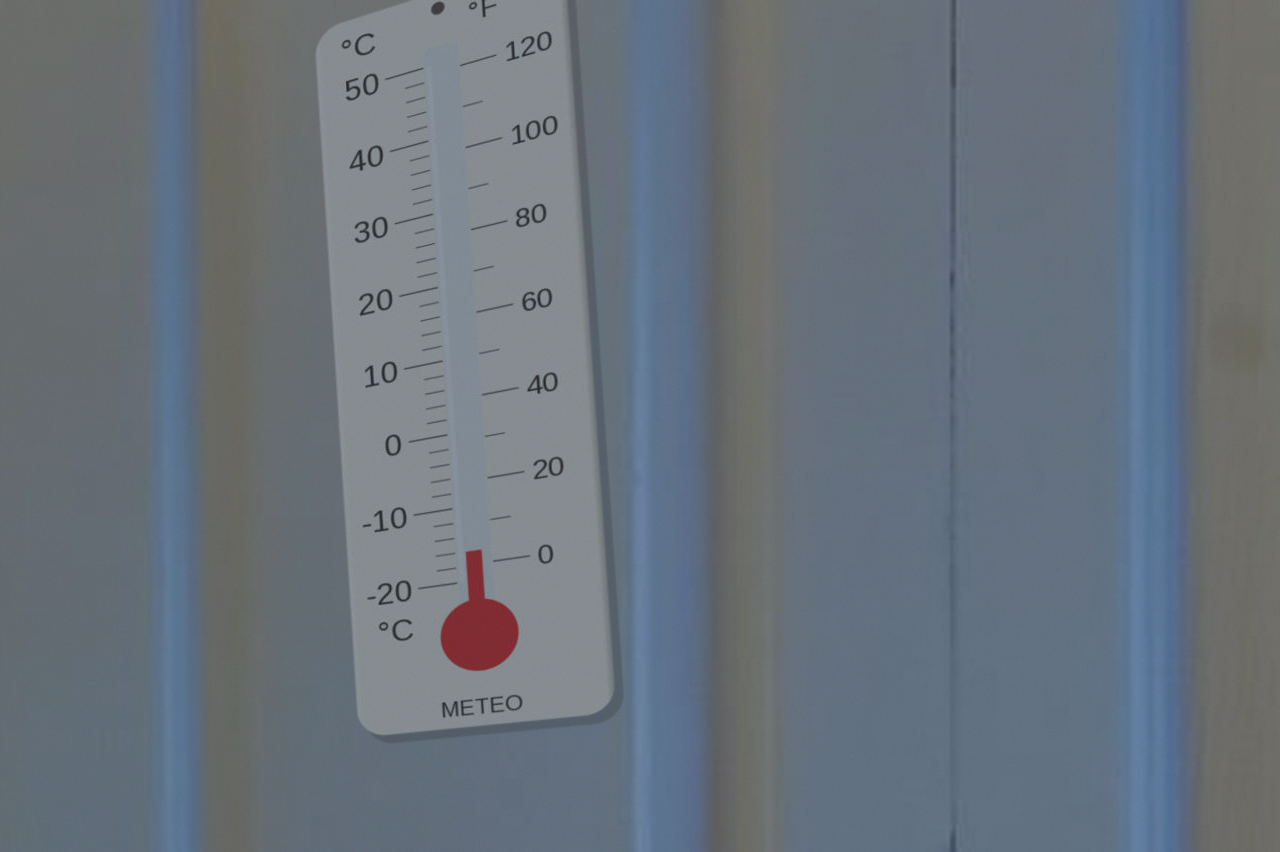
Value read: -16 °C
